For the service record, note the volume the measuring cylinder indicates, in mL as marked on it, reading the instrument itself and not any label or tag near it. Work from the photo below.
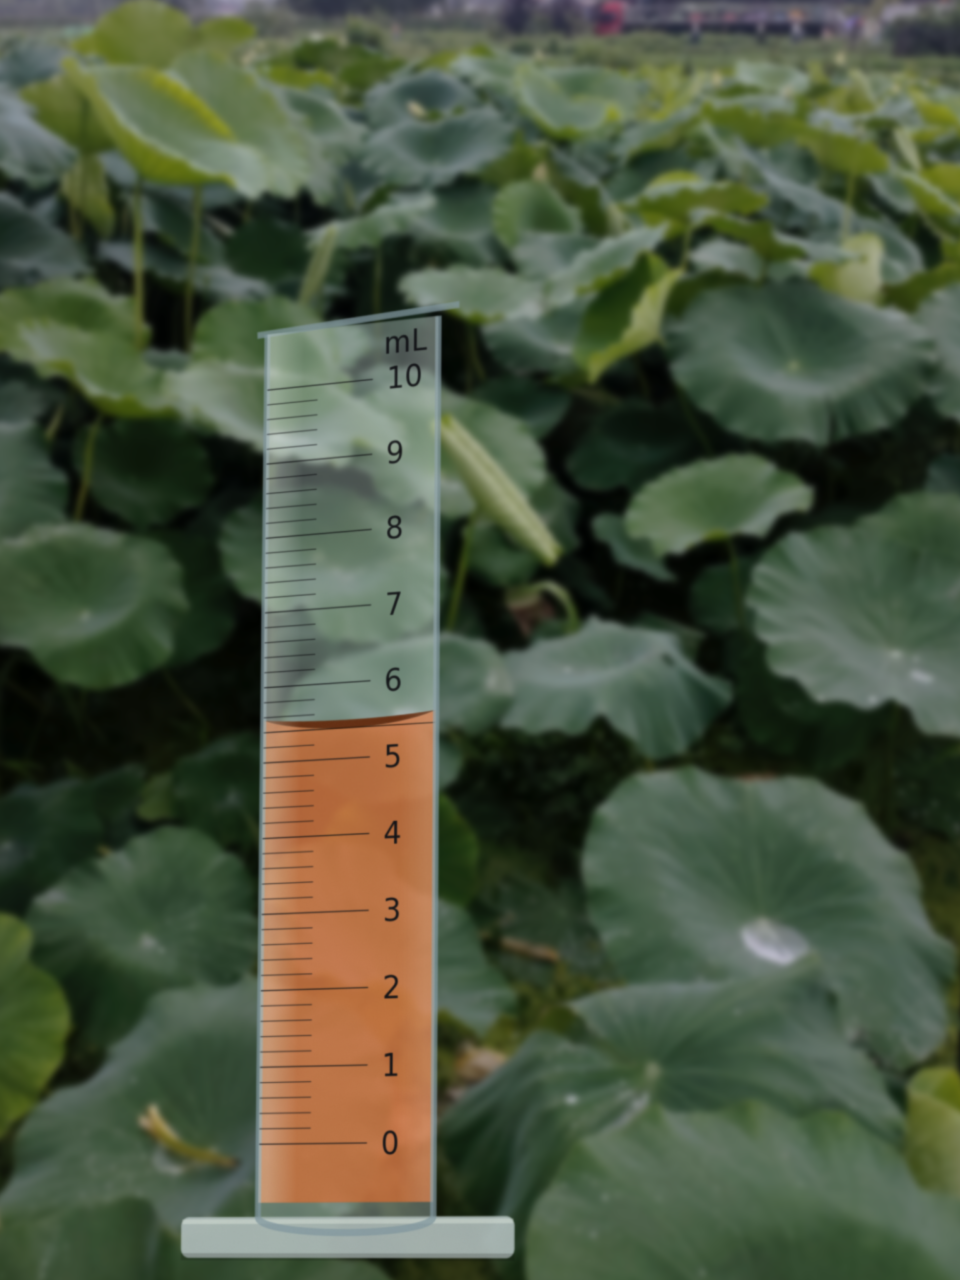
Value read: 5.4 mL
